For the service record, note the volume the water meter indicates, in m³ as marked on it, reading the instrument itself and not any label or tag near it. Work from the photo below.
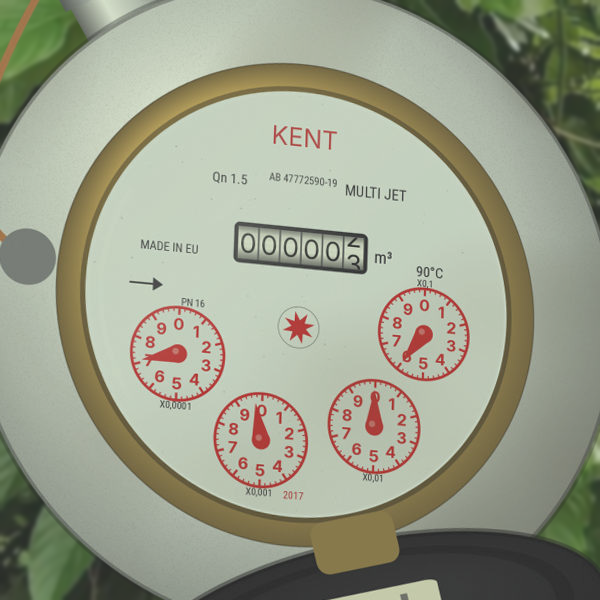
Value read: 2.5997 m³
